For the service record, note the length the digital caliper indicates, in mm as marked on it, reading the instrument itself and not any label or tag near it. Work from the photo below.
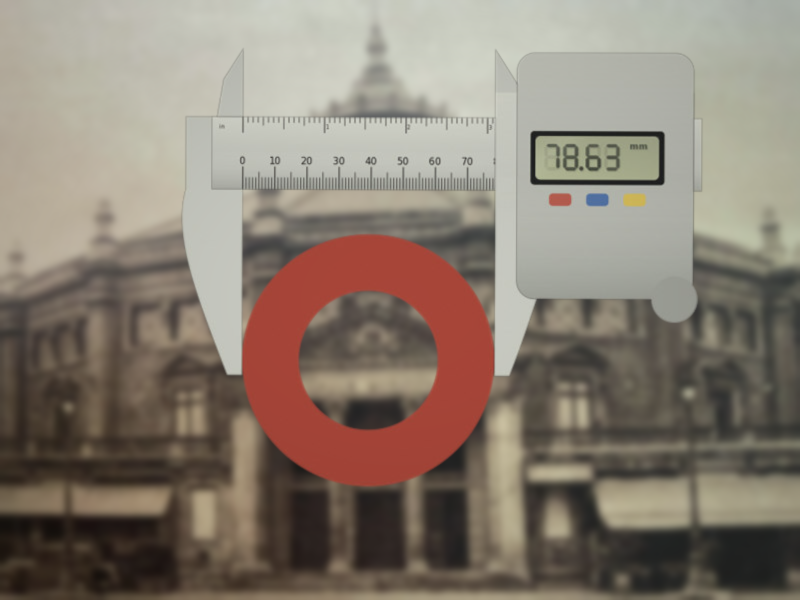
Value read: 78.63 mm
